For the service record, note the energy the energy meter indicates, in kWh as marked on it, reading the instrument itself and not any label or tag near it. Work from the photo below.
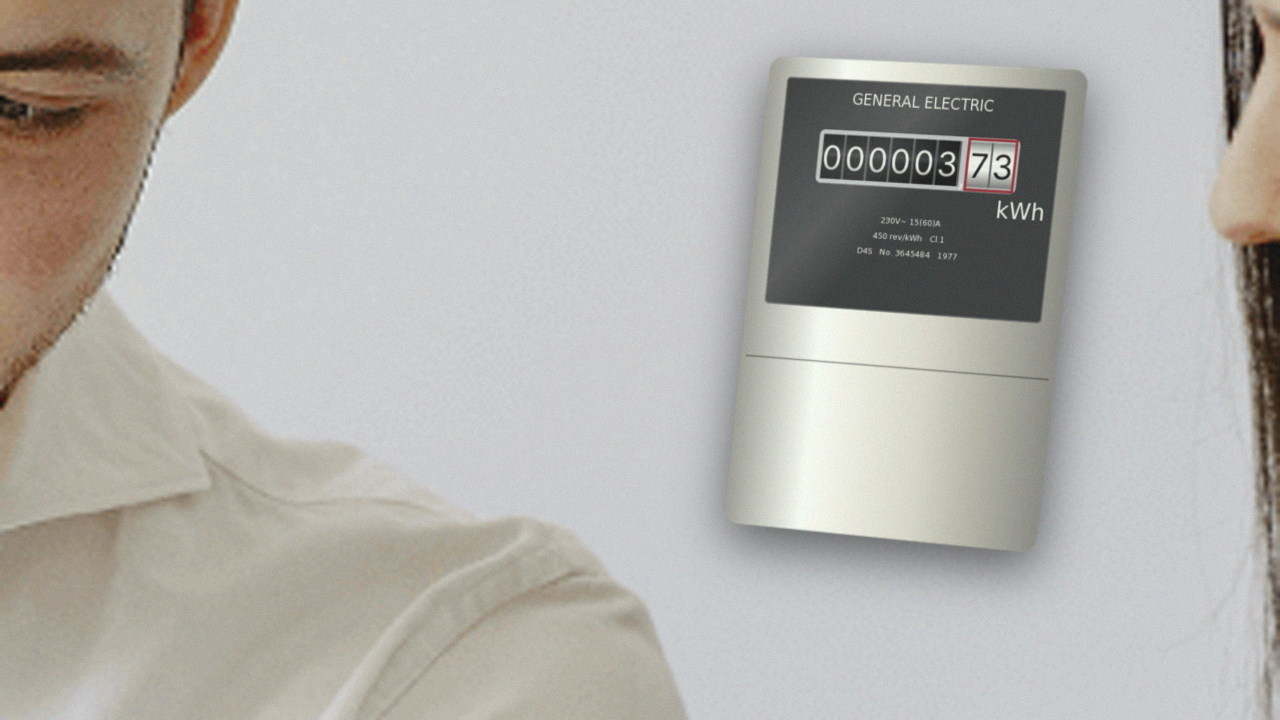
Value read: 3.73 kWh
